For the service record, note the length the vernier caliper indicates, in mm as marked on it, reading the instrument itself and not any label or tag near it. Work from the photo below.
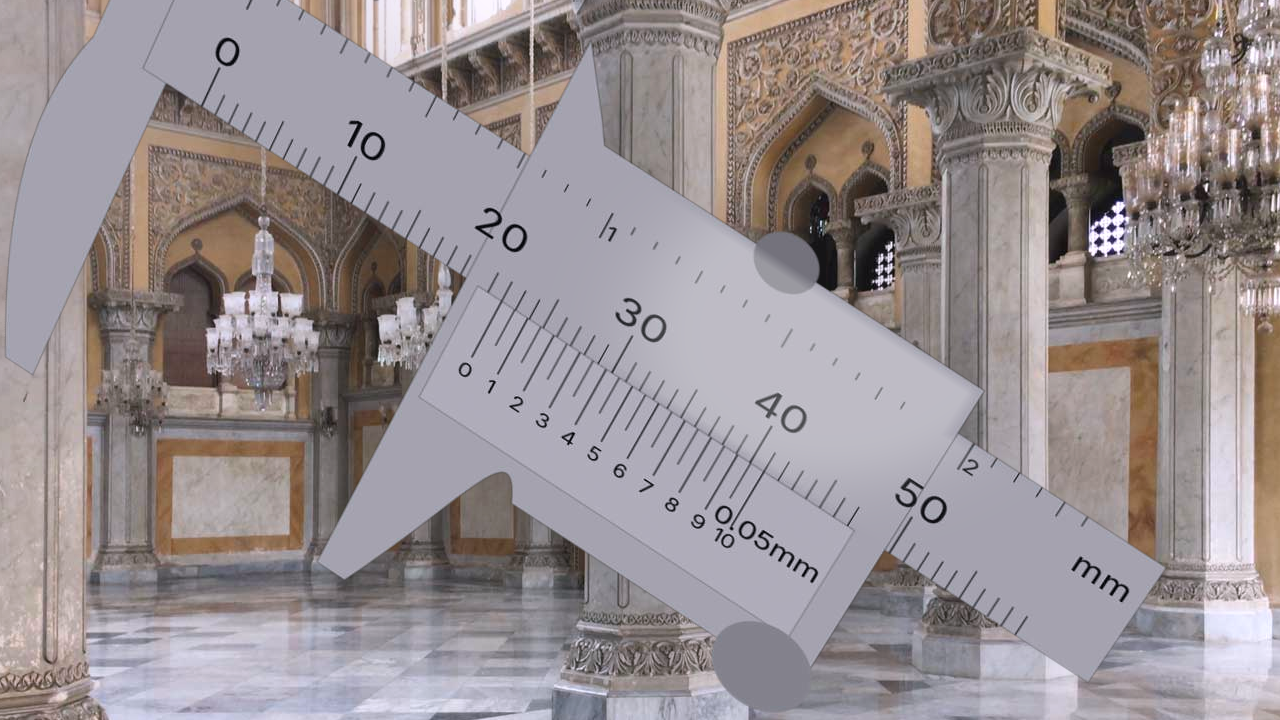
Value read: 22.0 mm
